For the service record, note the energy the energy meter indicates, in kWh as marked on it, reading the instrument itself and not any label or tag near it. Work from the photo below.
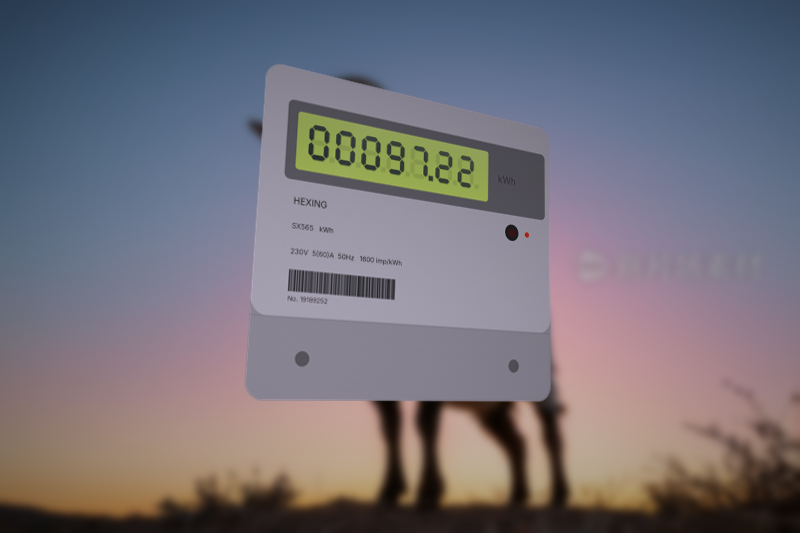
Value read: 97.22 kWh
